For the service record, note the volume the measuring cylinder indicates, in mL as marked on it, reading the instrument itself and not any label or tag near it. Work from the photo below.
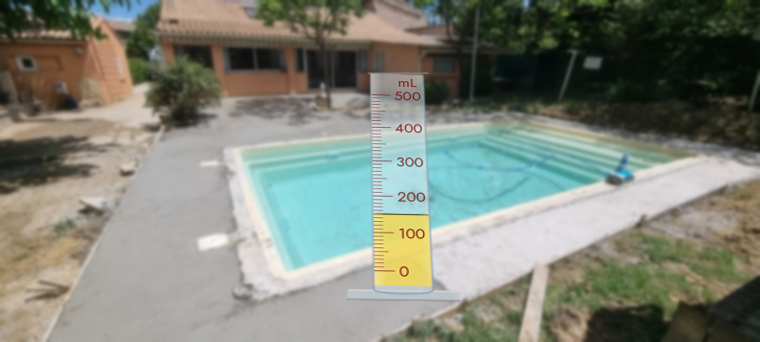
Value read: 150 mL
